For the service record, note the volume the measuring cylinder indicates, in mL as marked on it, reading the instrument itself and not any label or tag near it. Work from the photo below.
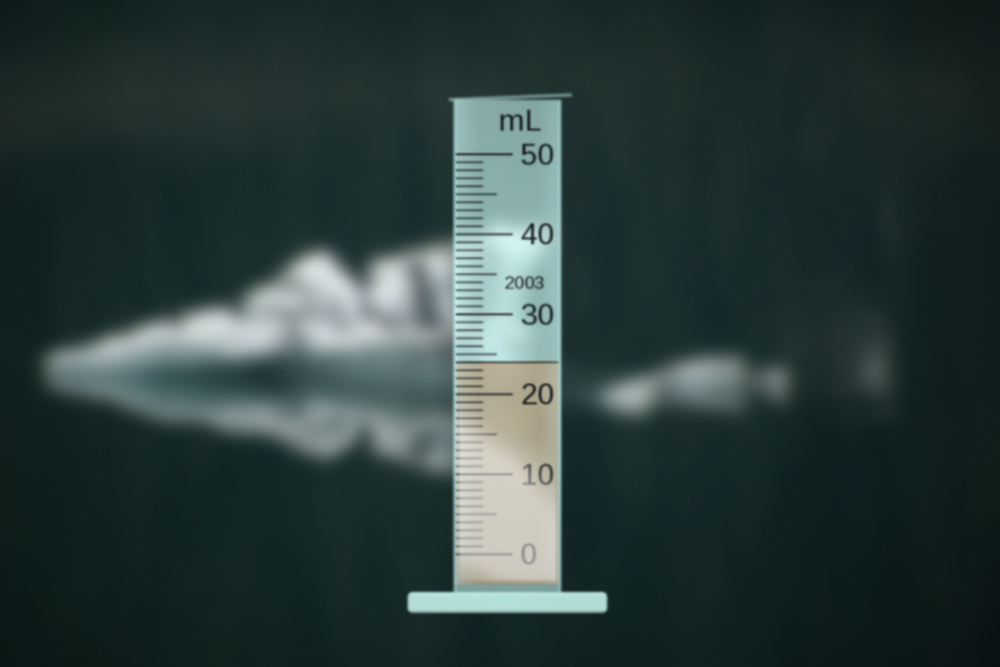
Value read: 24 mL
